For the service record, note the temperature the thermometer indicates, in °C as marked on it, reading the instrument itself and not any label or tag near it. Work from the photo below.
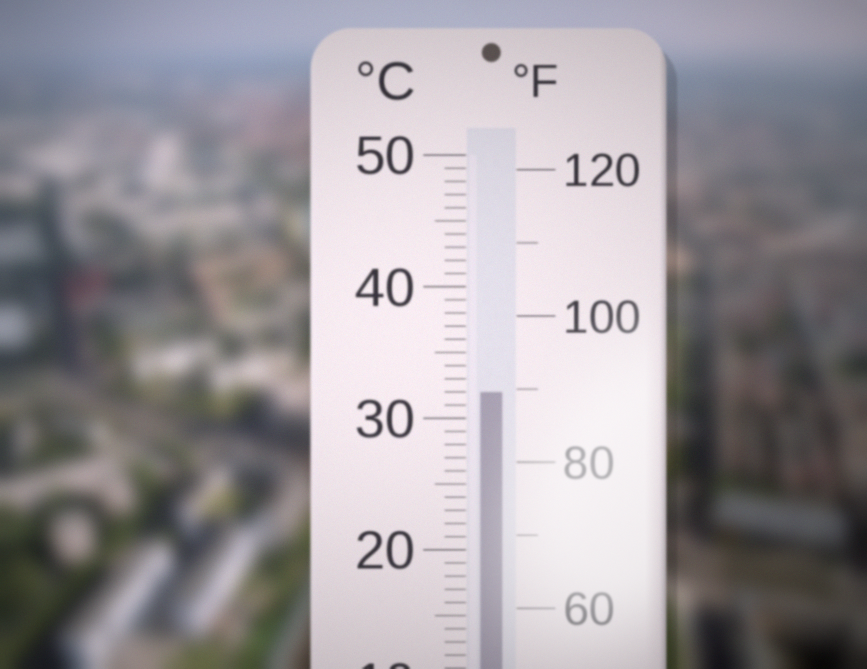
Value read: 32 °C
